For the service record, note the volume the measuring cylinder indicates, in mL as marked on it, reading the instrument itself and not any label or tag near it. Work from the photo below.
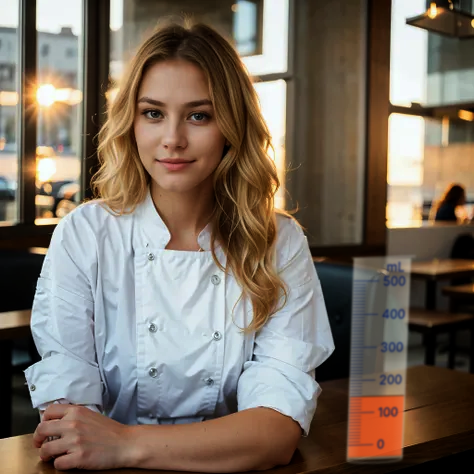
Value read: 150 mL
